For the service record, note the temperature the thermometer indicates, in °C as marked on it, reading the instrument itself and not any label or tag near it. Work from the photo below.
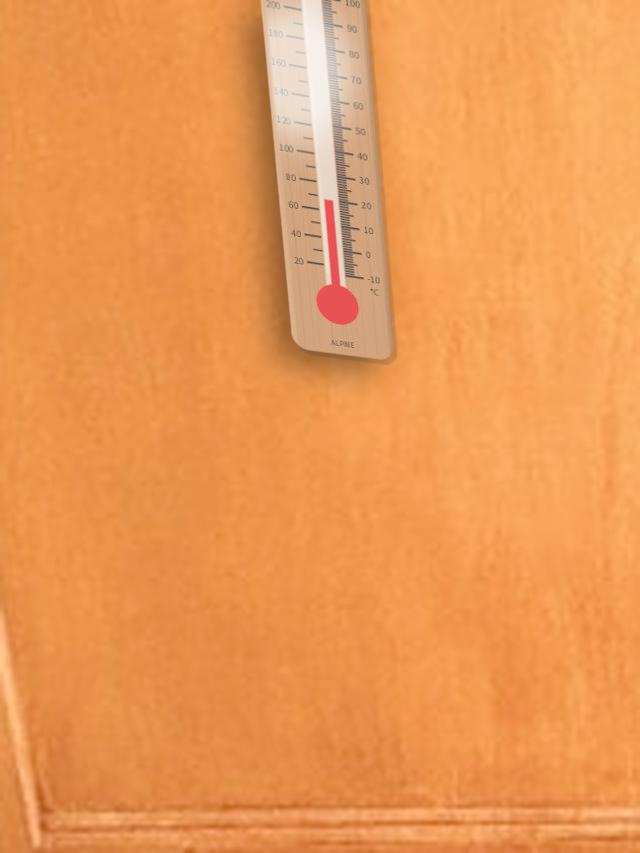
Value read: 20 °C
